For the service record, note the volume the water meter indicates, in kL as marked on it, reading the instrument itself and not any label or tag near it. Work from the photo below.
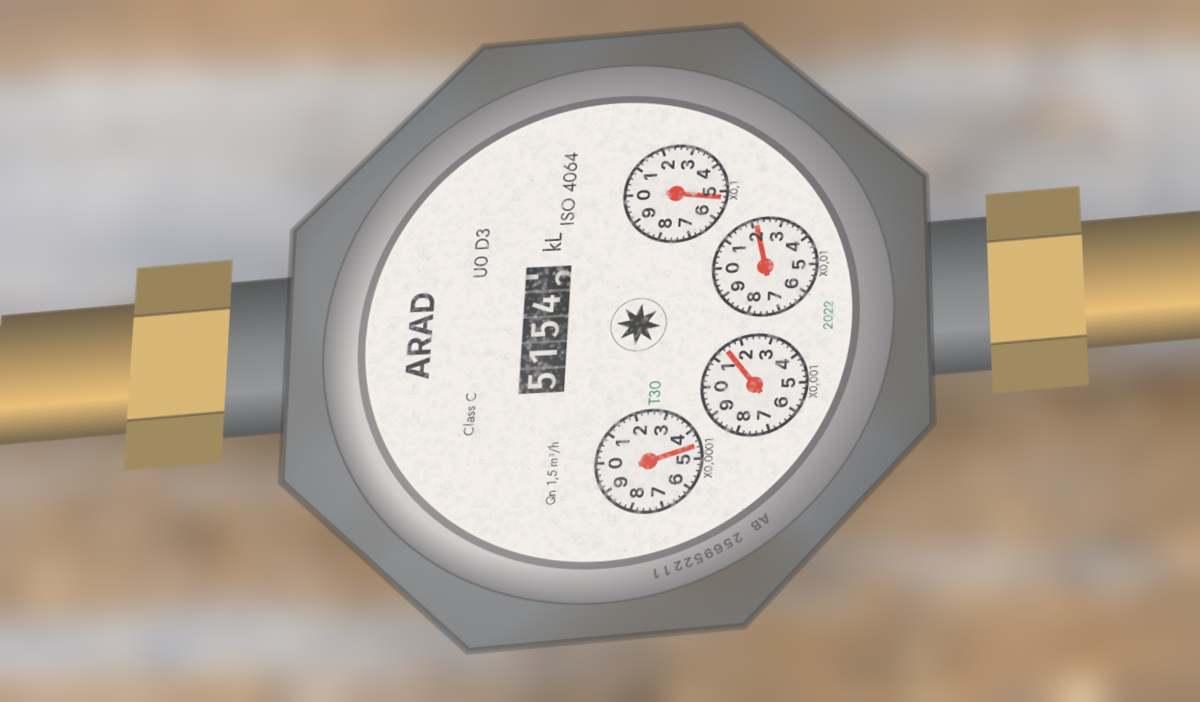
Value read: 51541.5214 kL
